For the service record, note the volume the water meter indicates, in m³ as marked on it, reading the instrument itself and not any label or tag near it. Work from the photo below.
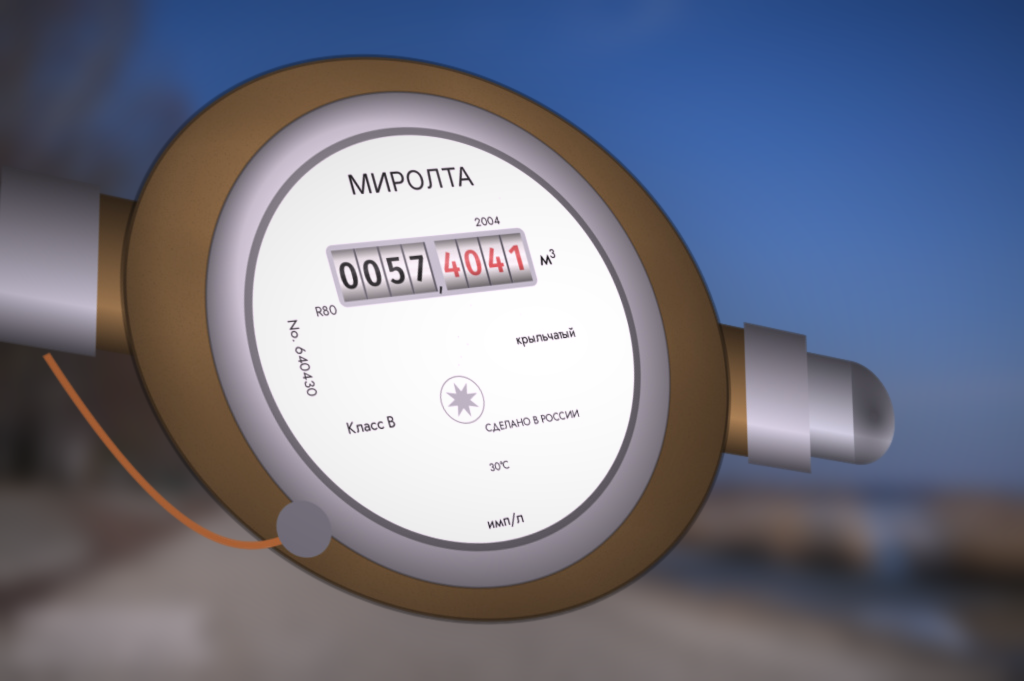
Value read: 57.4041 m³
